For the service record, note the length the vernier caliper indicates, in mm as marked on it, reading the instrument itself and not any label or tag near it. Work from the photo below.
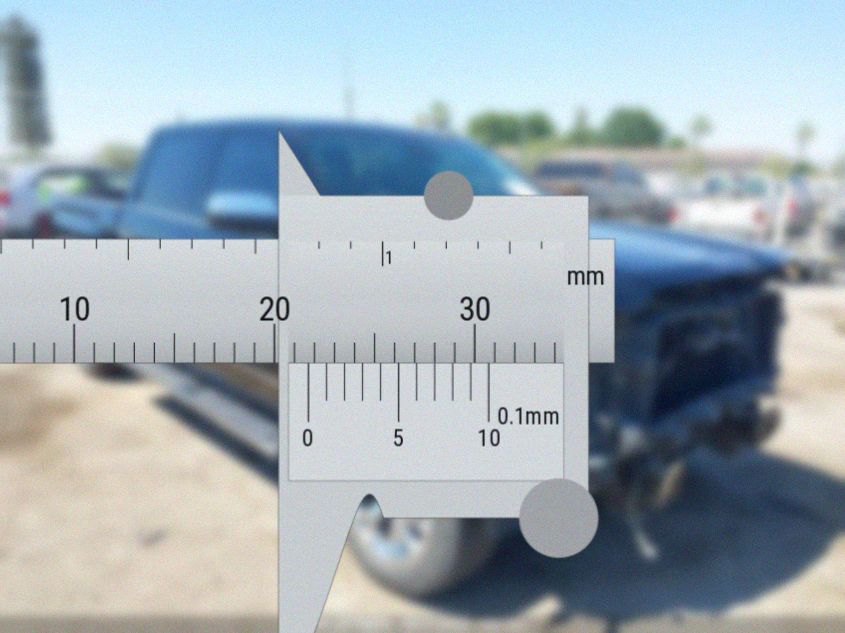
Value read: 21.7 mm
